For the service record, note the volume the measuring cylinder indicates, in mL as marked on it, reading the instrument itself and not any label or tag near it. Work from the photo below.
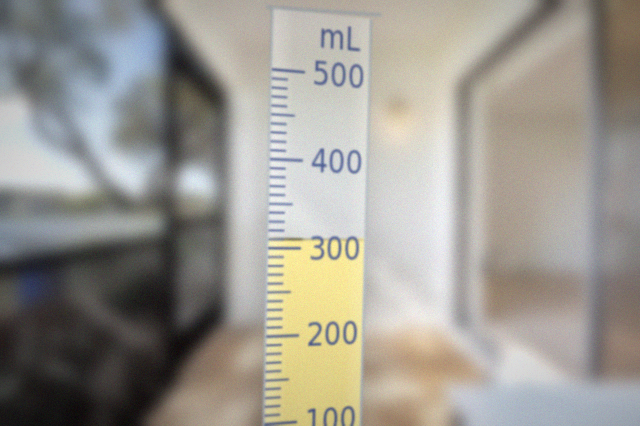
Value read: 310 mL
